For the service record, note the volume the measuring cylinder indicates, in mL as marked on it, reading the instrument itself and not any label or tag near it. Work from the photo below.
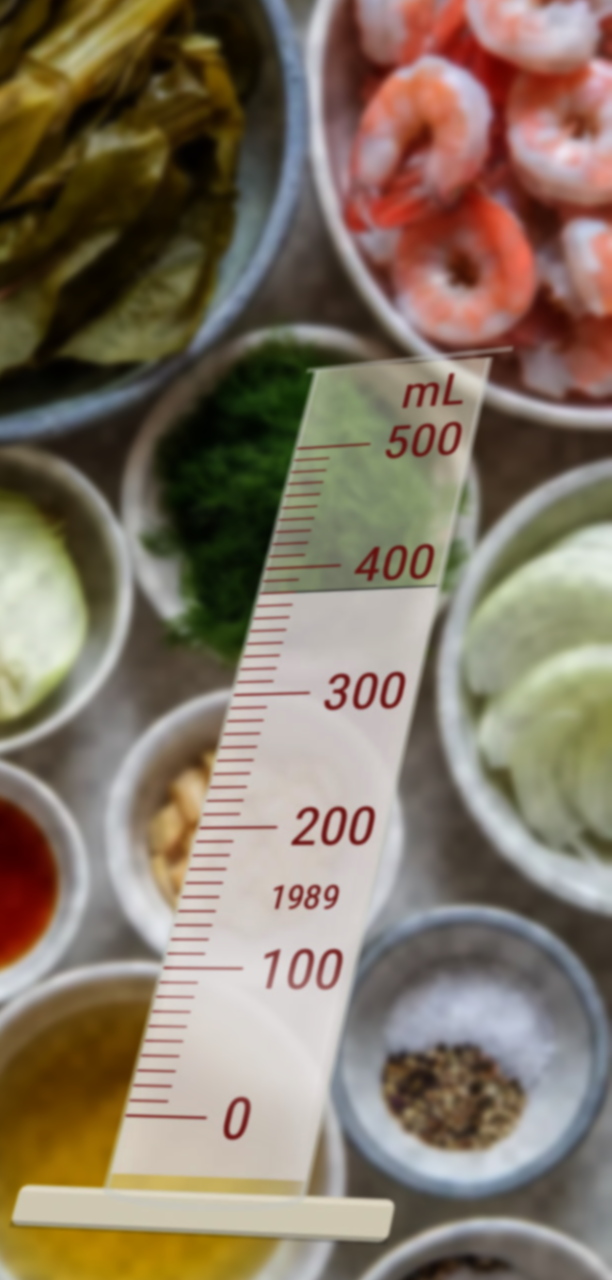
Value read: 380 mL
